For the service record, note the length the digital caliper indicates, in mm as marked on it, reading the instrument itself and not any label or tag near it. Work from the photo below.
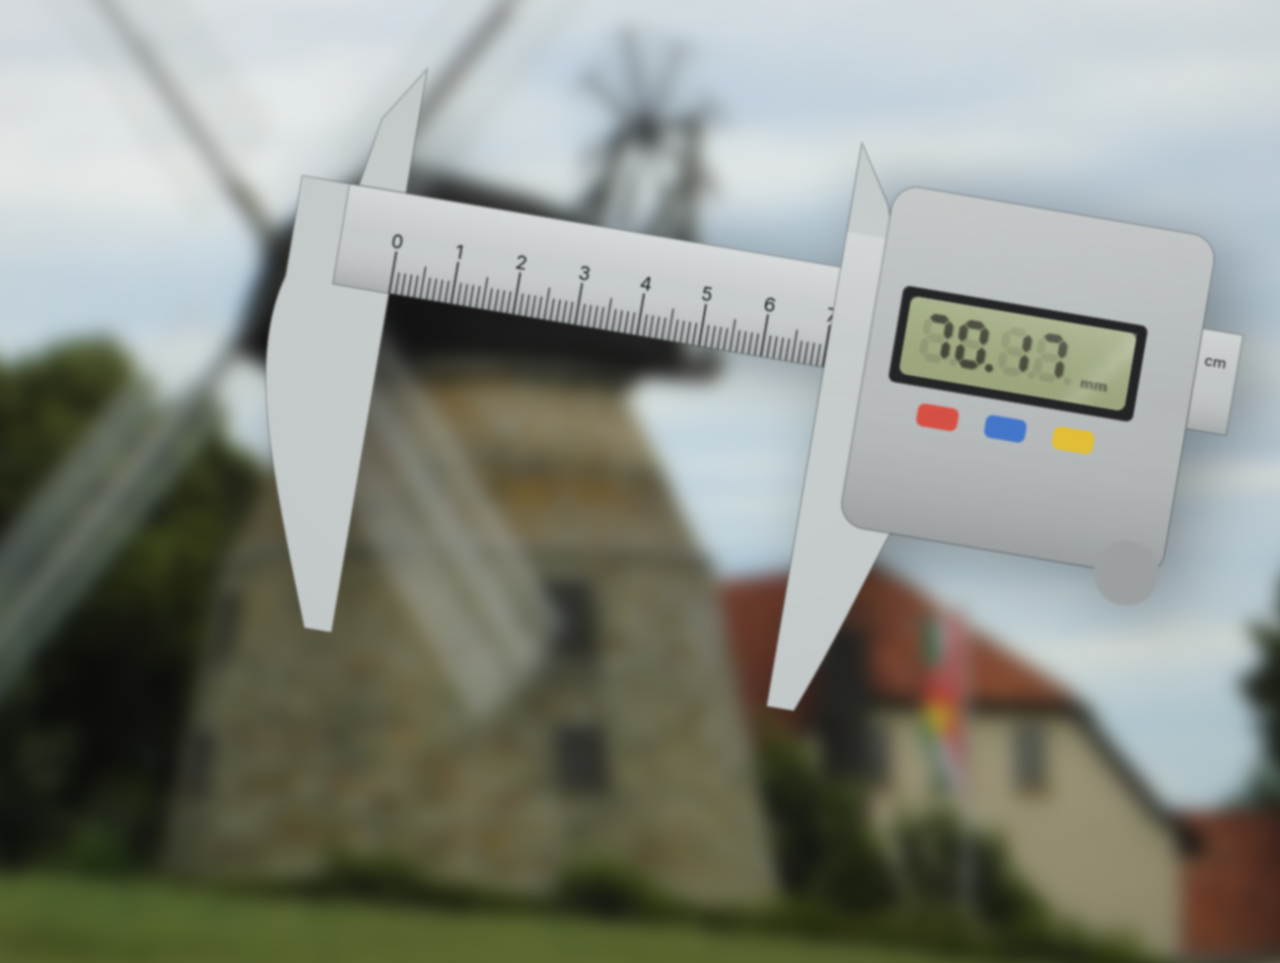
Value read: 70.17 mm
